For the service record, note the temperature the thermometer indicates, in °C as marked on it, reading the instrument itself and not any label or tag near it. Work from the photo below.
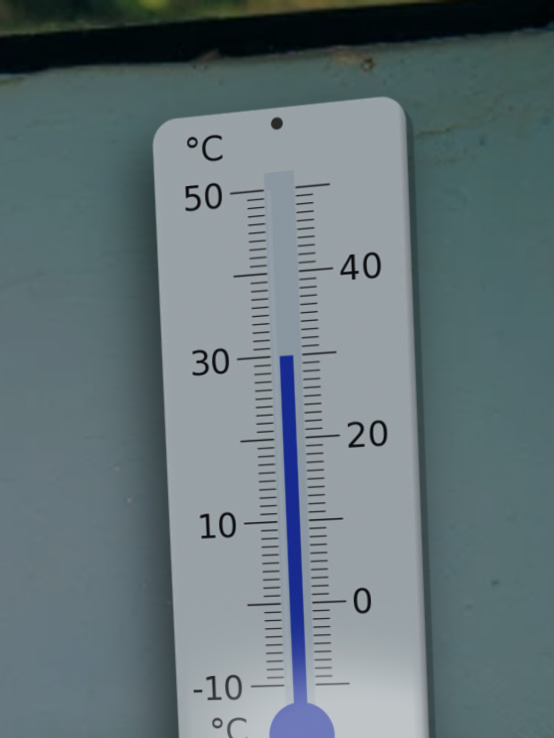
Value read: 30 °C
